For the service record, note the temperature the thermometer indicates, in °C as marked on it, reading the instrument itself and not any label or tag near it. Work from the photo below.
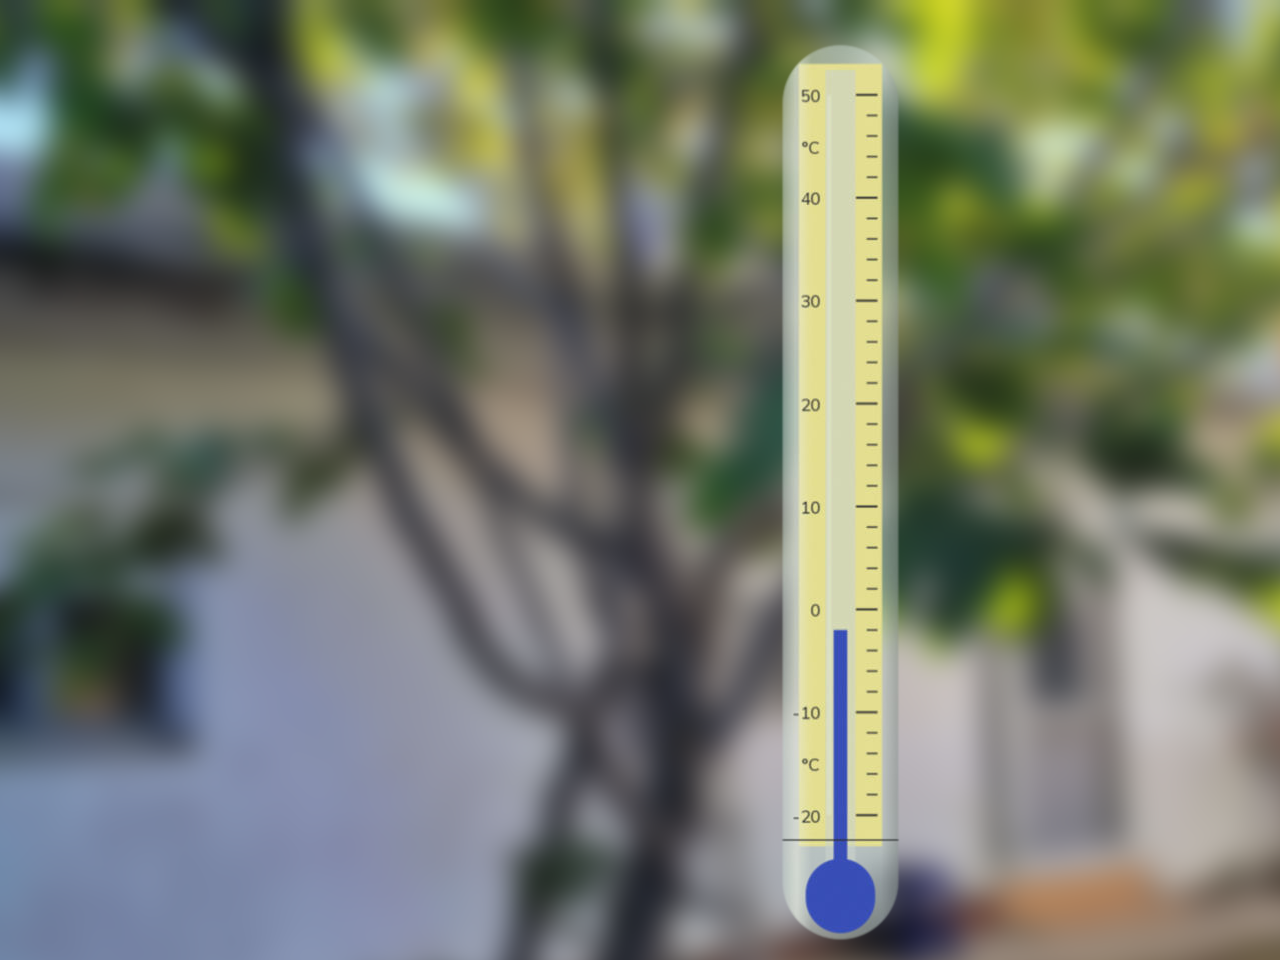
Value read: -2 °C
